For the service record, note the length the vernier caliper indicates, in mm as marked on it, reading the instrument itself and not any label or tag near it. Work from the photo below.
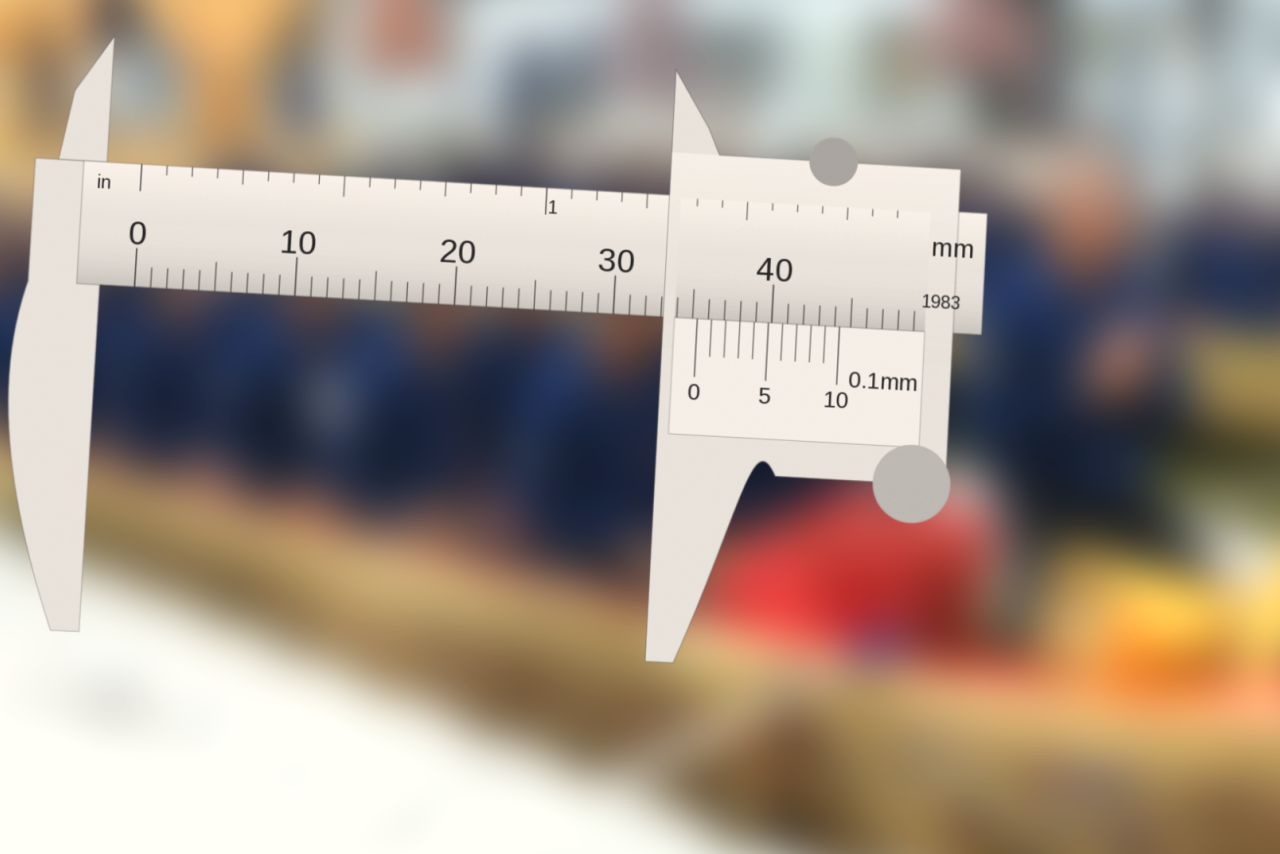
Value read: 35.3 mm
